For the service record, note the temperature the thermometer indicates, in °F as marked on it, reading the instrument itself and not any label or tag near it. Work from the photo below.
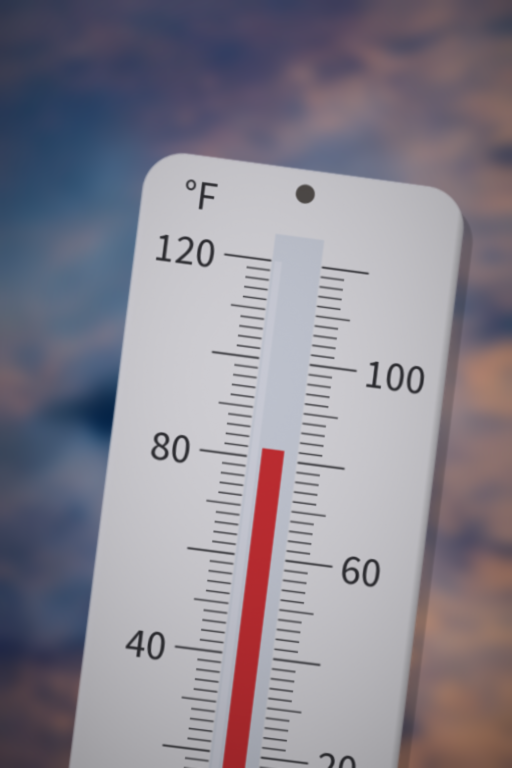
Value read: 82 °F
